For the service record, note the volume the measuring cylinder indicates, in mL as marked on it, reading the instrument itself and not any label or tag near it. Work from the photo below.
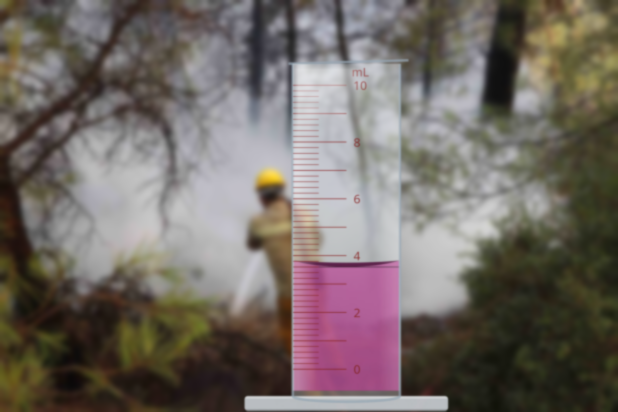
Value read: 3.6 mL
